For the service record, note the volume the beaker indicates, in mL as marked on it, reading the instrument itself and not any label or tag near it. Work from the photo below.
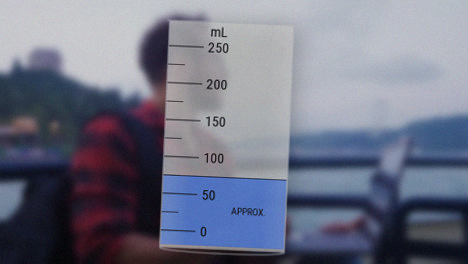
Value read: 75 mL
